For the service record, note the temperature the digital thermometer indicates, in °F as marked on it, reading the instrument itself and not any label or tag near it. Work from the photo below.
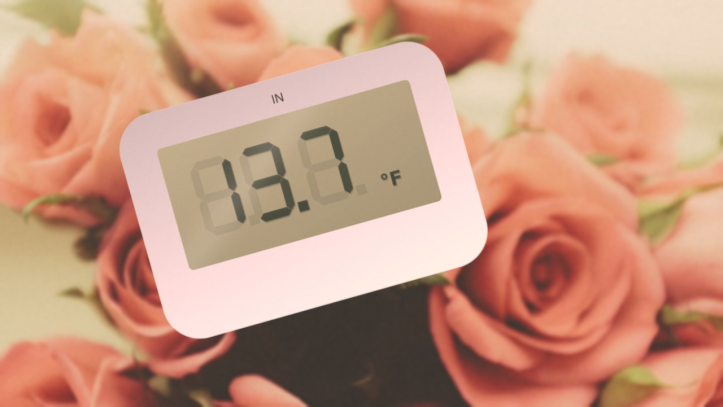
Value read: 13.7 °F
